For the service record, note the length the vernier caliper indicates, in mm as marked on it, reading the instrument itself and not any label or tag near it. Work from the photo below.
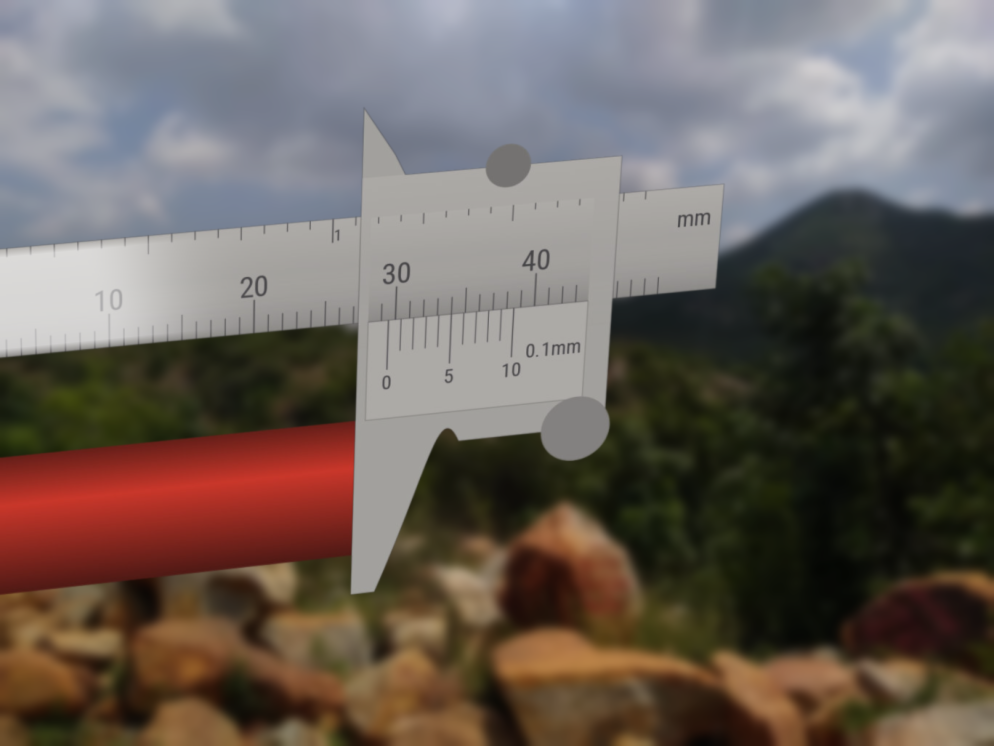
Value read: 29.5 mm
